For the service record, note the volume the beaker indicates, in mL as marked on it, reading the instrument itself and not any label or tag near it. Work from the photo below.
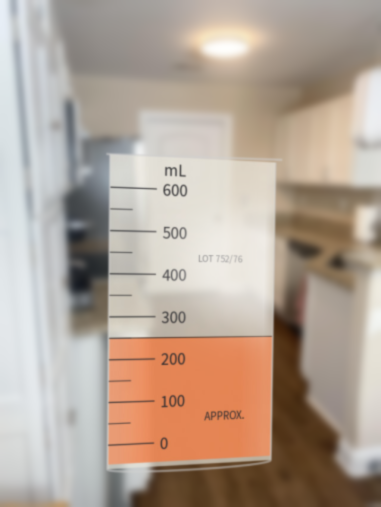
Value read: 250 mL
